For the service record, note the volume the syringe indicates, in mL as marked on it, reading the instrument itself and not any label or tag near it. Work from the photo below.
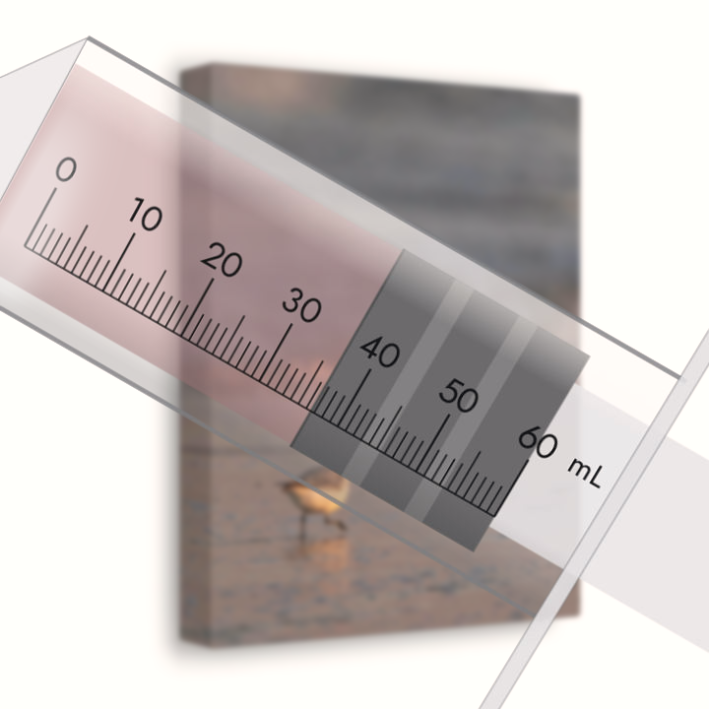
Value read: 36.5 mL
